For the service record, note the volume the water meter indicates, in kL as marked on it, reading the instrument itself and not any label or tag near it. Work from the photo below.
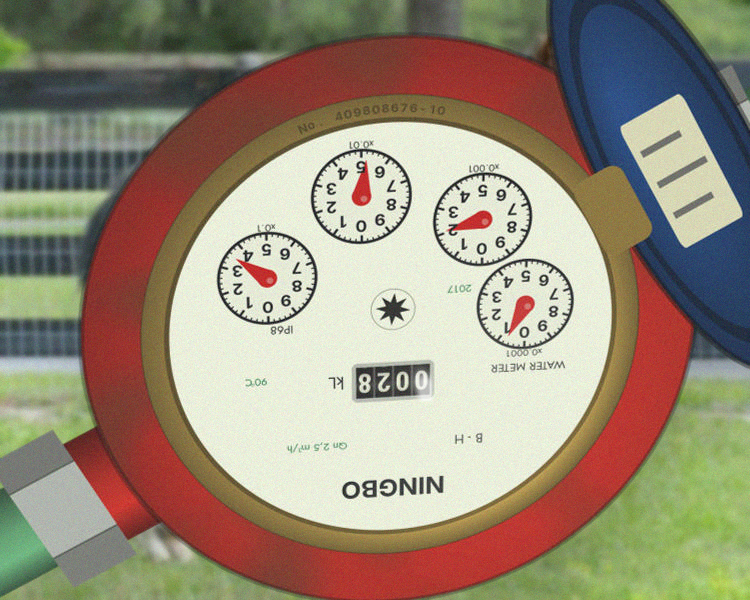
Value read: 28.3520 kL
